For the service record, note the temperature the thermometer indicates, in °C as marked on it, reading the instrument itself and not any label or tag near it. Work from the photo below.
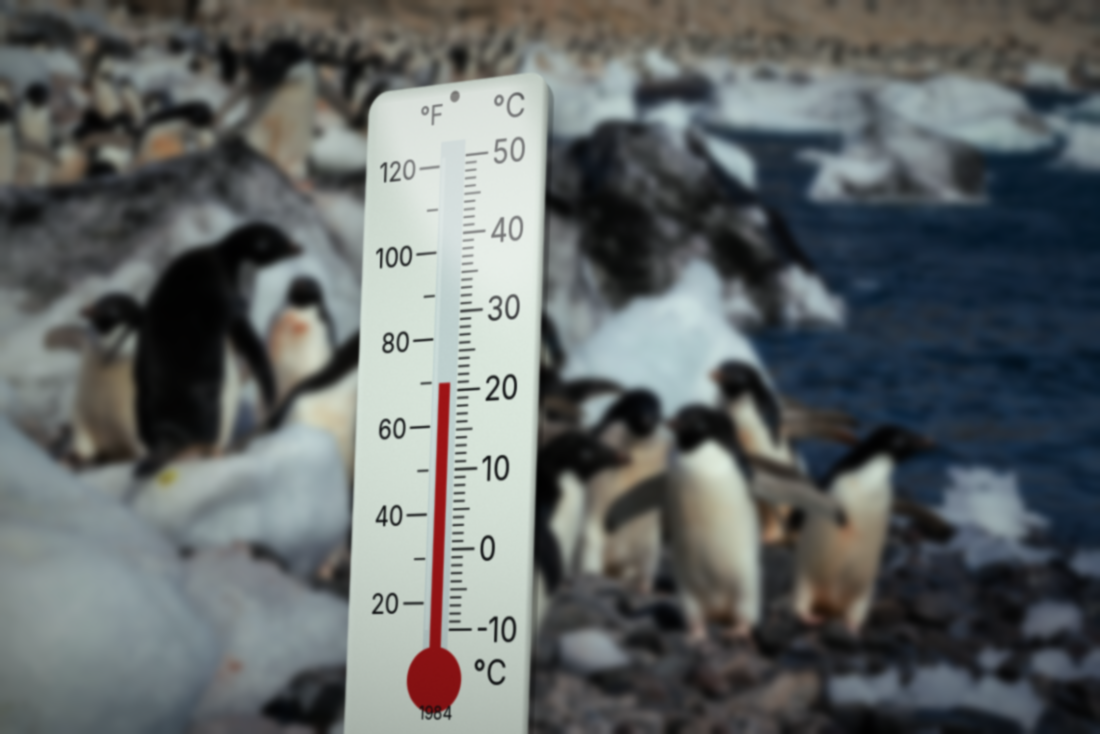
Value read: 21 °C
